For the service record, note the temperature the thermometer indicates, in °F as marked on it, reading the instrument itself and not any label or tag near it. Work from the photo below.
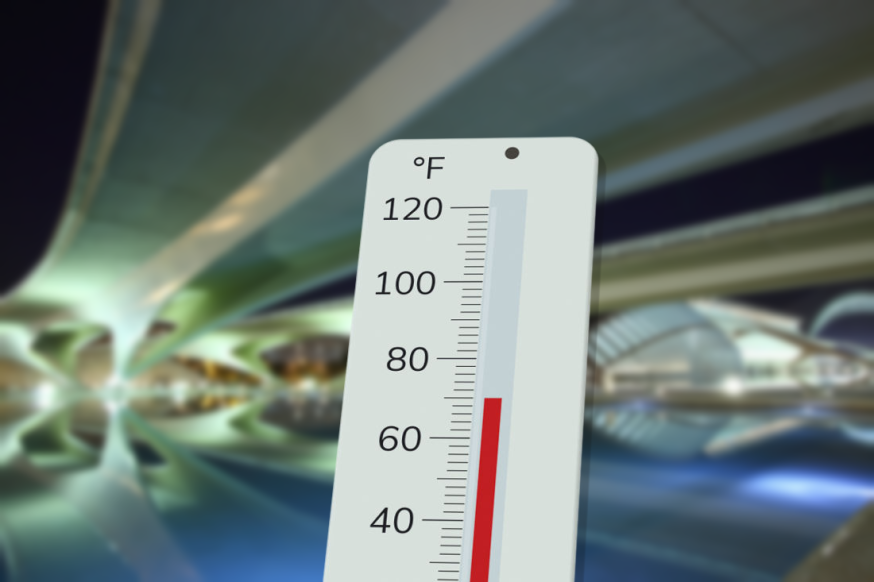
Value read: 70 °F
